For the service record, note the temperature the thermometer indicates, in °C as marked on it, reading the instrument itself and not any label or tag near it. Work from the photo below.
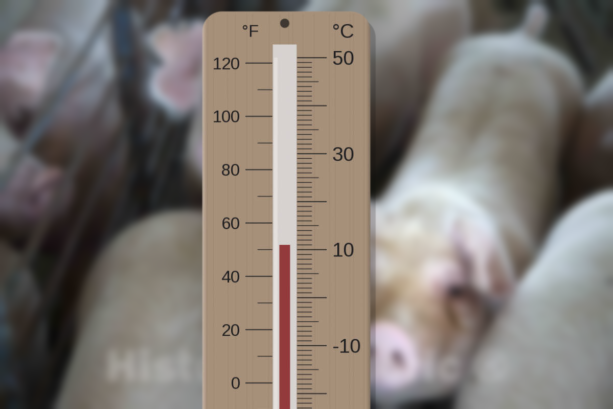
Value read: 11 °C
